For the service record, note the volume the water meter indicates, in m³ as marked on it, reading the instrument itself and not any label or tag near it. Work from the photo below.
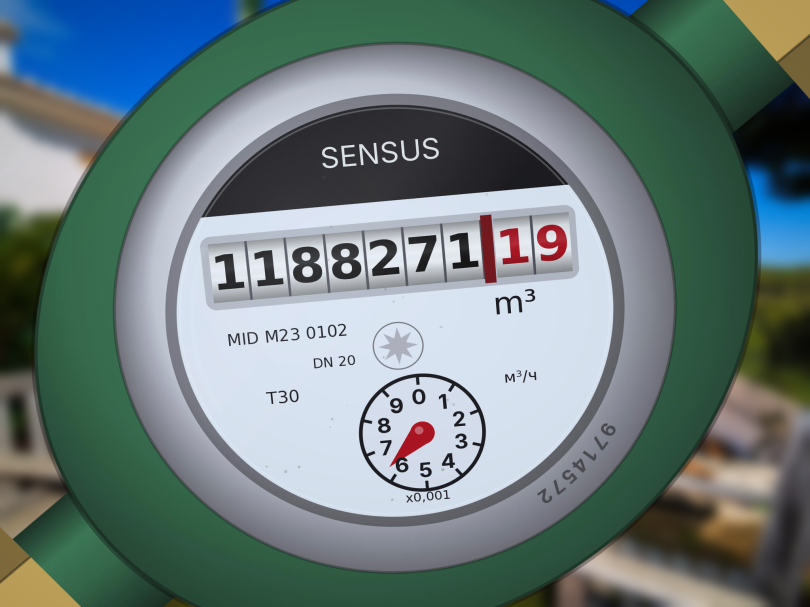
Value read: 1188271.196 m³
